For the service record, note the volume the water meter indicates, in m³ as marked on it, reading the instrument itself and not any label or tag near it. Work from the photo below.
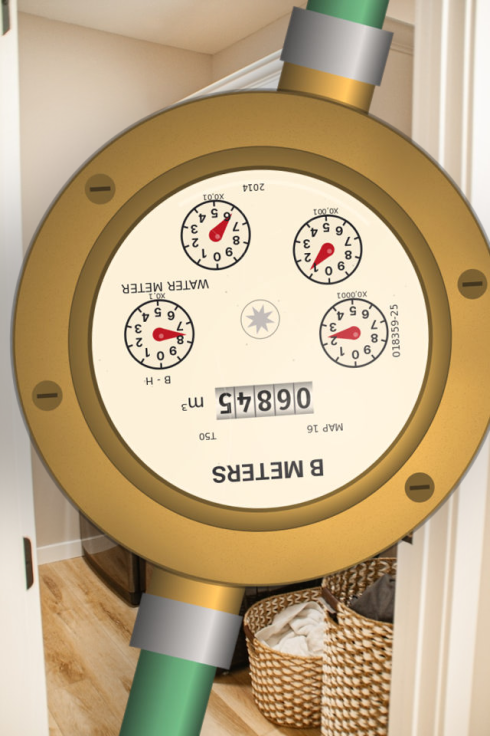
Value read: 6845.7612 m³
